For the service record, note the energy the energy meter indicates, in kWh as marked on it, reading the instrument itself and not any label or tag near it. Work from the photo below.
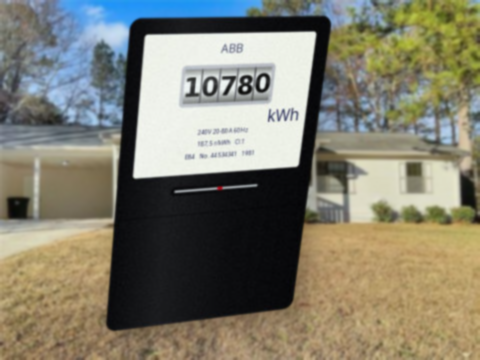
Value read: 10780 kWh
